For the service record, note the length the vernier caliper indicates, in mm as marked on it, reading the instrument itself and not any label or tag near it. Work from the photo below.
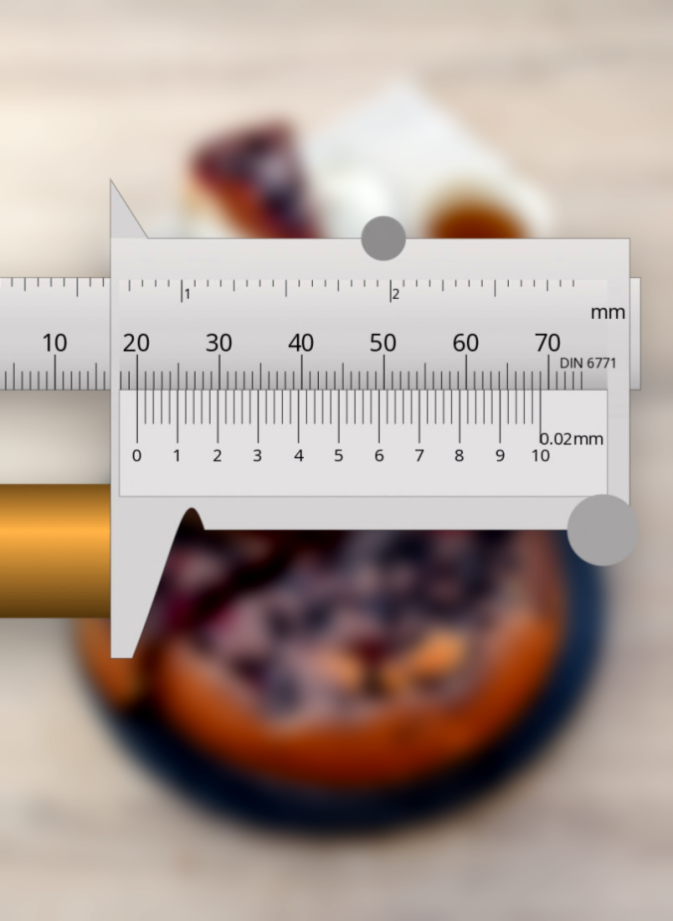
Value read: 20.0 mm
